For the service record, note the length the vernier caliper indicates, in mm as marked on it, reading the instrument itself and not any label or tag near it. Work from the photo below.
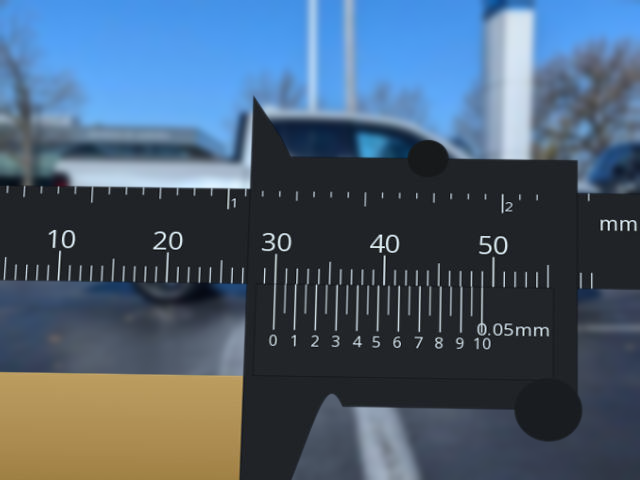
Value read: 30.0 mm
